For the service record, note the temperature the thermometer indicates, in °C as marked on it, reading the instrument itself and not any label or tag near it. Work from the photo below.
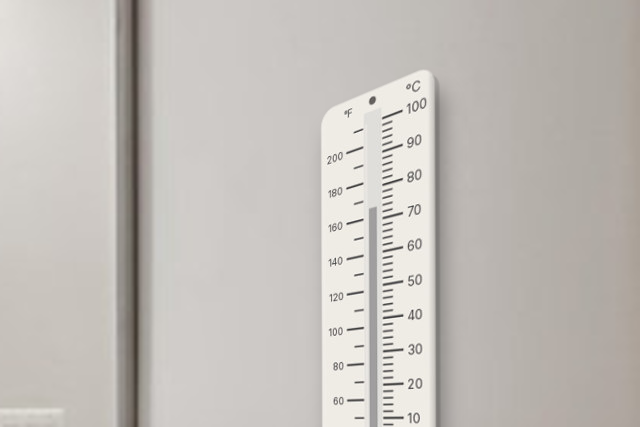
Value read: 74 °C
